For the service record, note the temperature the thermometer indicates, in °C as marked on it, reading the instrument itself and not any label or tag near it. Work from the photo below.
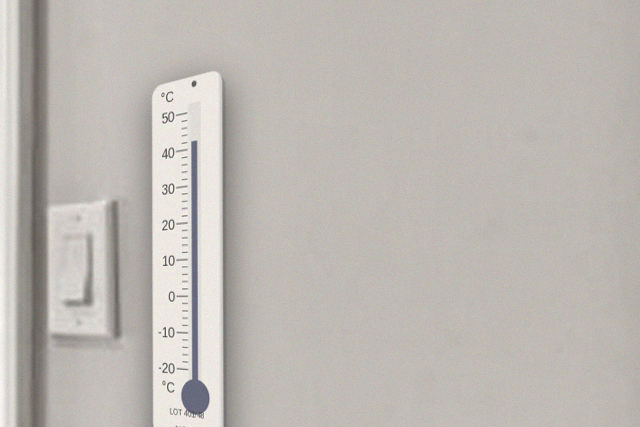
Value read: 42 °C
